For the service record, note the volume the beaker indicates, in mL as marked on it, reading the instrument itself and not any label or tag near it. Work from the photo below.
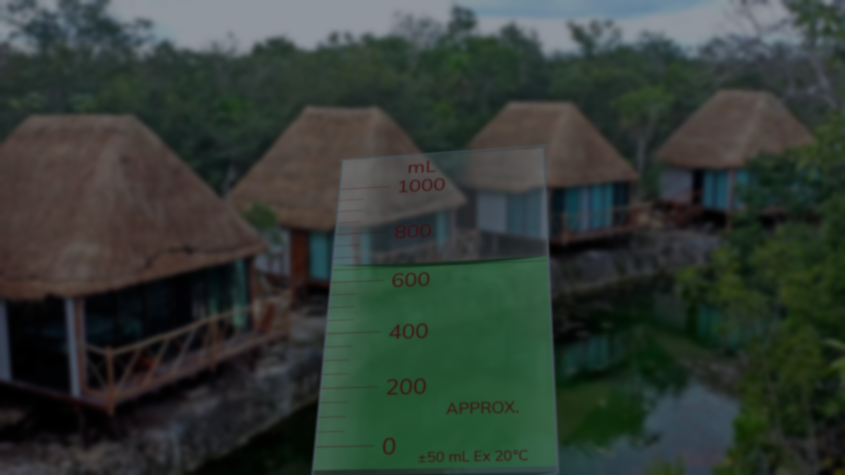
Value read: 650 mL
